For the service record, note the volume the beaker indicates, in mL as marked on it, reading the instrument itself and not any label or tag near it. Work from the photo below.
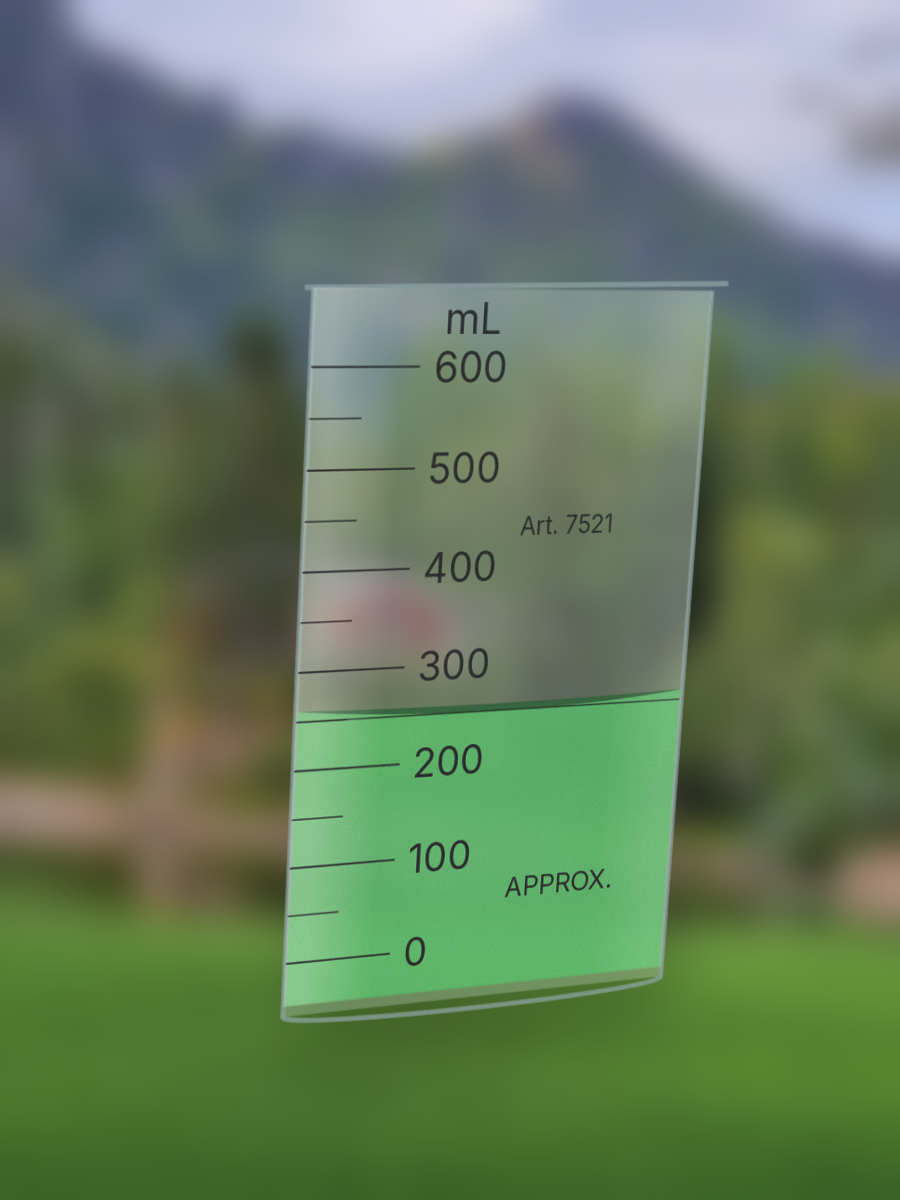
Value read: 250 mL
